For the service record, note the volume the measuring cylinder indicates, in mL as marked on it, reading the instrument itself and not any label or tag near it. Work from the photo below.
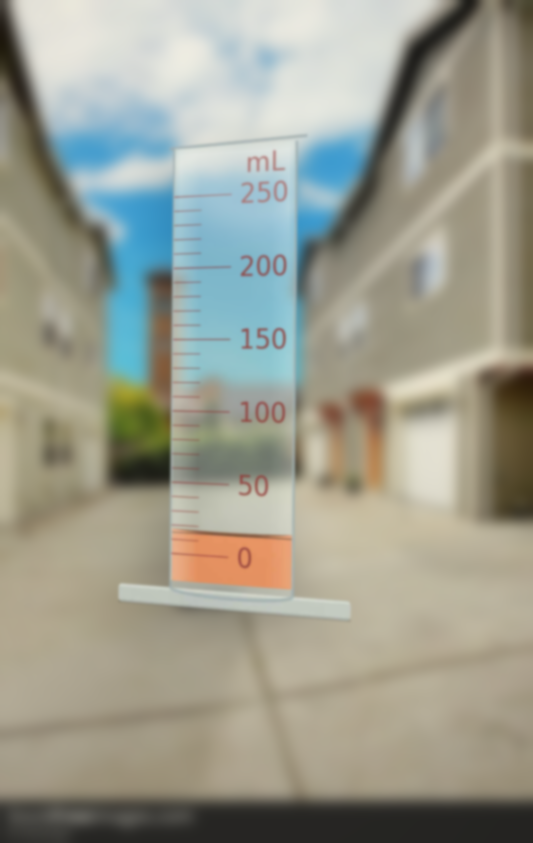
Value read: 15 mL
